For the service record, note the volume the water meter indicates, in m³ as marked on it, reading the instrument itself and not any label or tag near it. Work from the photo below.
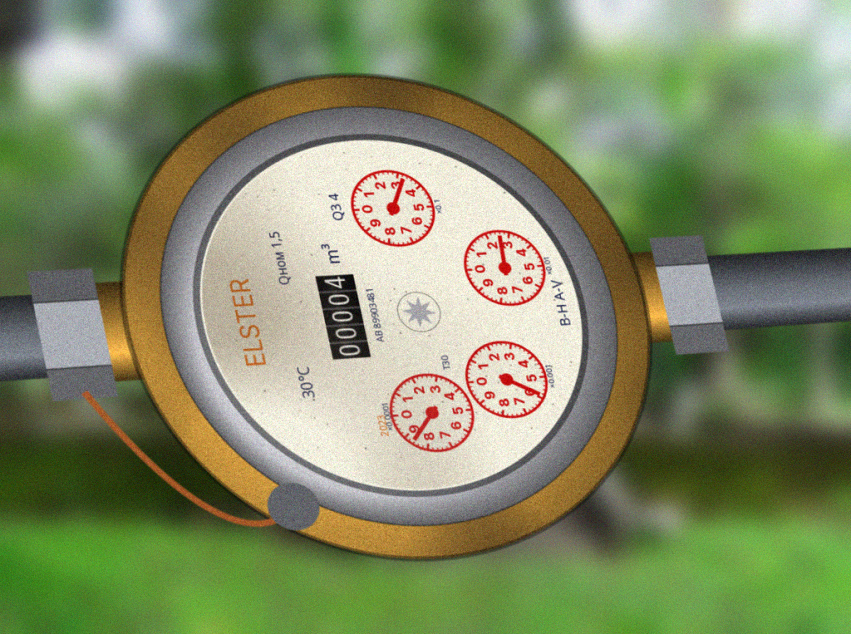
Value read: 4.3258 m³
